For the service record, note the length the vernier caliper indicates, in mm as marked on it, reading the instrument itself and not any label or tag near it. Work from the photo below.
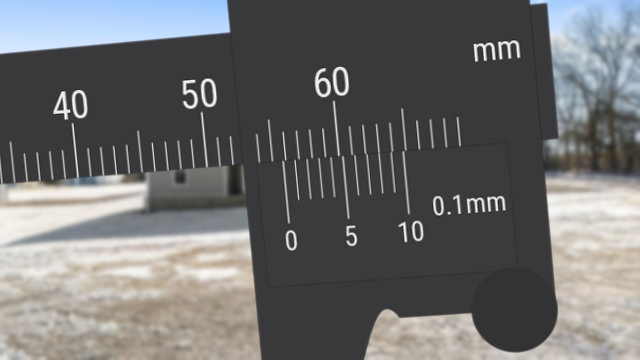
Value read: 55.8 mm
